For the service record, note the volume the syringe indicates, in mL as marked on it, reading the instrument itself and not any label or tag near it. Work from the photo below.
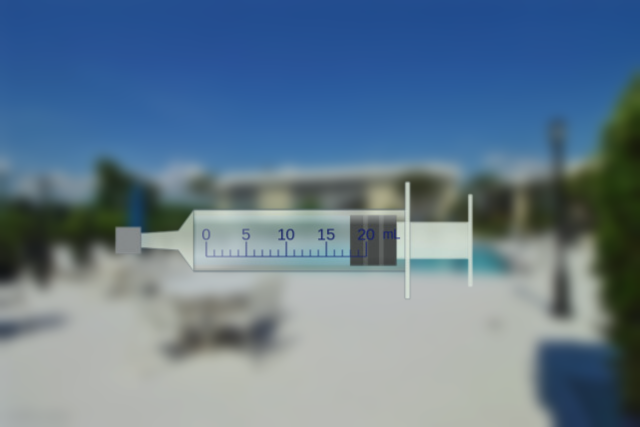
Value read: 18 mL
